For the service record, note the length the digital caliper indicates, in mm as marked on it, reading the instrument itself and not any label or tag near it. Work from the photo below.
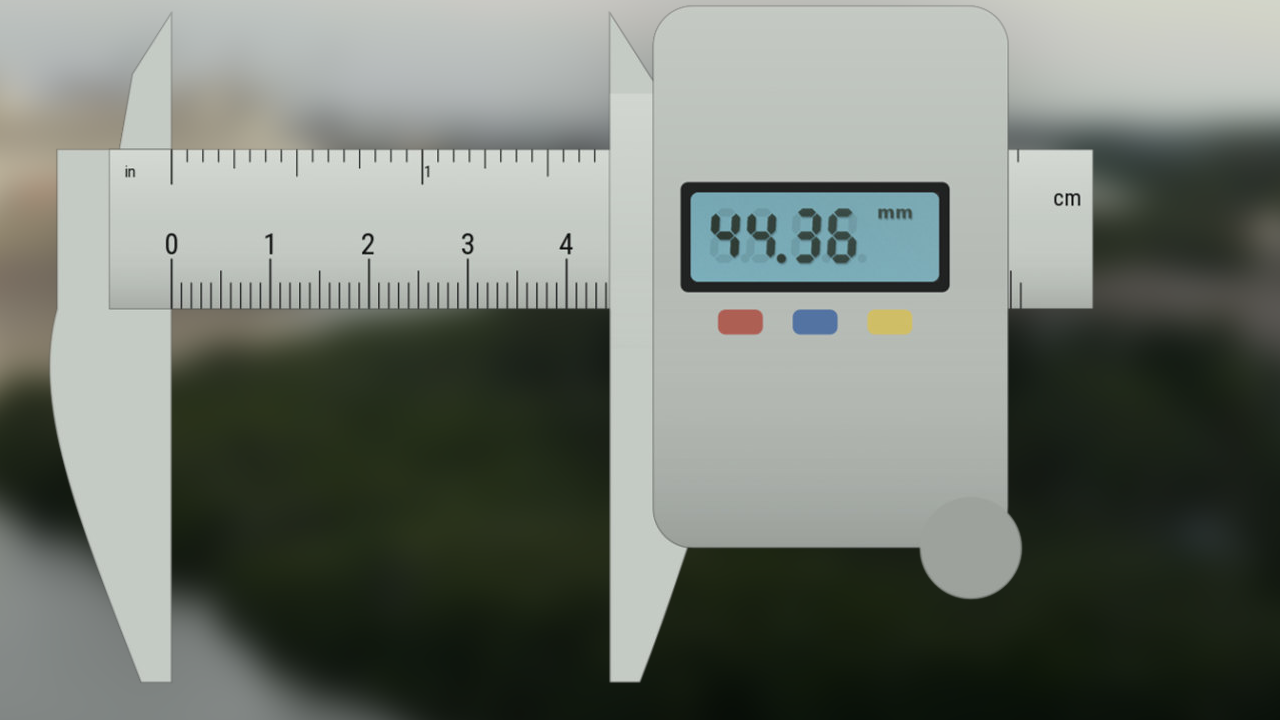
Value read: 44.36 mm
